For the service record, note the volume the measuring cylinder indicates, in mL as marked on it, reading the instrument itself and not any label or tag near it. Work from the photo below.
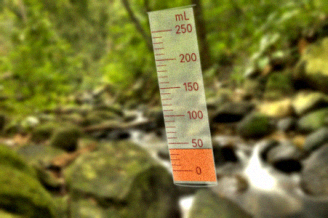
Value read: 40 mL
